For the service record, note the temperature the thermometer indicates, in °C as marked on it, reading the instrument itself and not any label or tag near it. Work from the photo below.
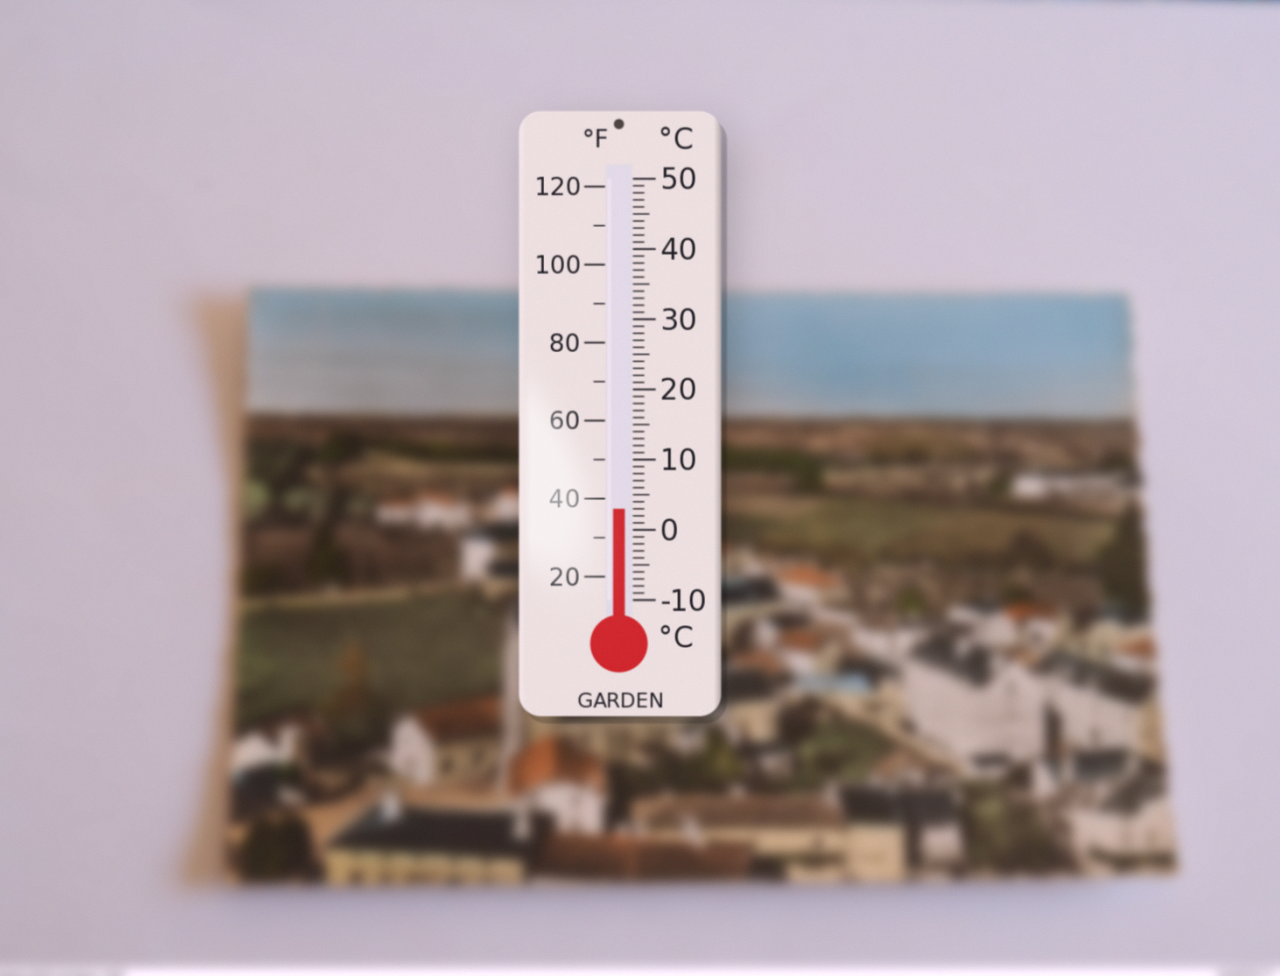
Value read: 3 °C
